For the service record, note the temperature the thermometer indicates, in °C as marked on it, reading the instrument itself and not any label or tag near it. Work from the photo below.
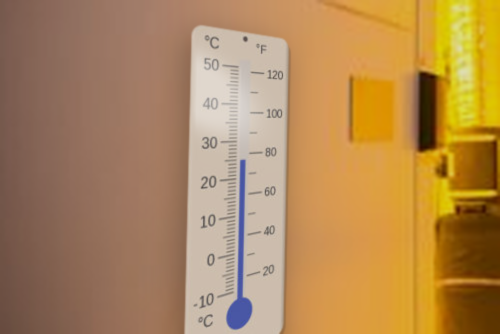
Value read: 25 °C
